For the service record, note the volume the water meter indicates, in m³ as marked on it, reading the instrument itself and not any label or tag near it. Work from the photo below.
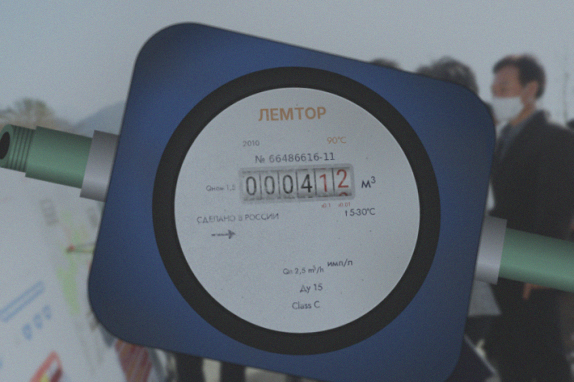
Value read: 4.12 m³
